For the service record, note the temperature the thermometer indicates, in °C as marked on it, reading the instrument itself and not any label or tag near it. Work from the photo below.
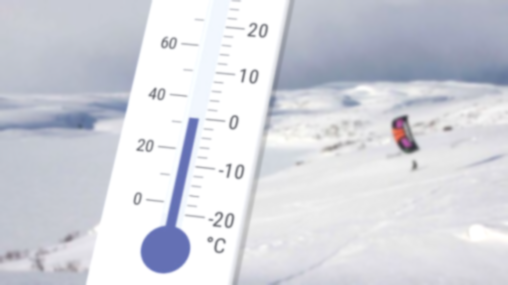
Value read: 0 °C
